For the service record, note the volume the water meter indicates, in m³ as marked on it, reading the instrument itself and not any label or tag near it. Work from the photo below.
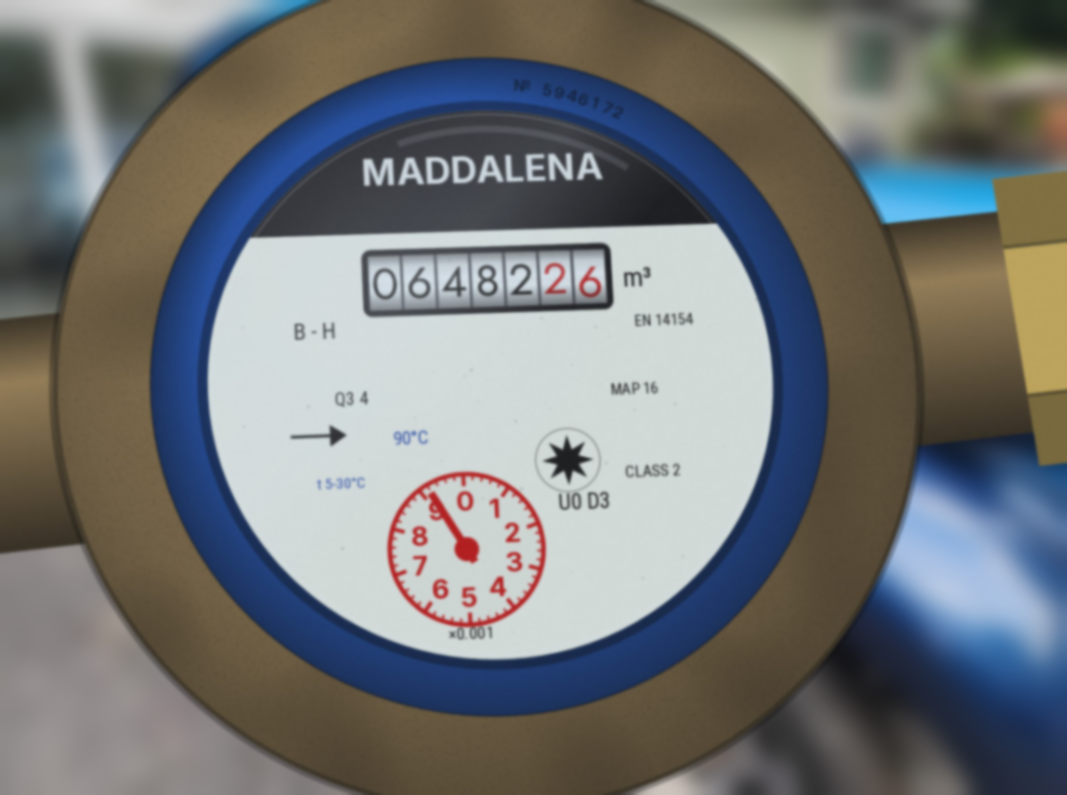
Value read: 6482.259 m³
